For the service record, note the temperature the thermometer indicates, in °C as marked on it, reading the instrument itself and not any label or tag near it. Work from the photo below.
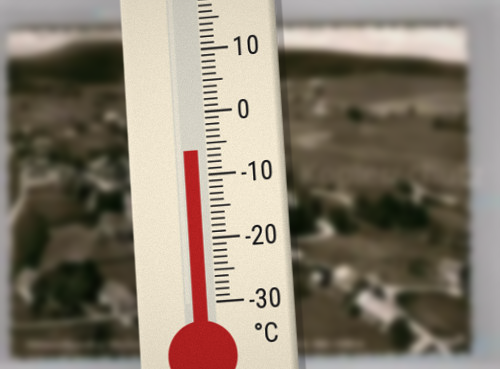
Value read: -6 °C
